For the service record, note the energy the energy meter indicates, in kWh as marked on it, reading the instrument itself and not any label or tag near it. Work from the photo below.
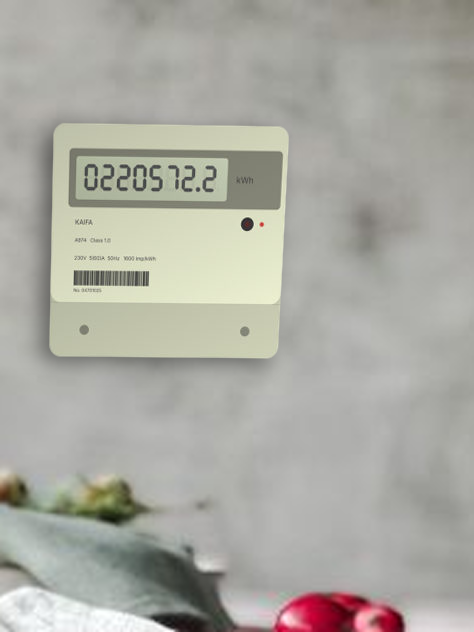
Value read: 220572.2 kWh
